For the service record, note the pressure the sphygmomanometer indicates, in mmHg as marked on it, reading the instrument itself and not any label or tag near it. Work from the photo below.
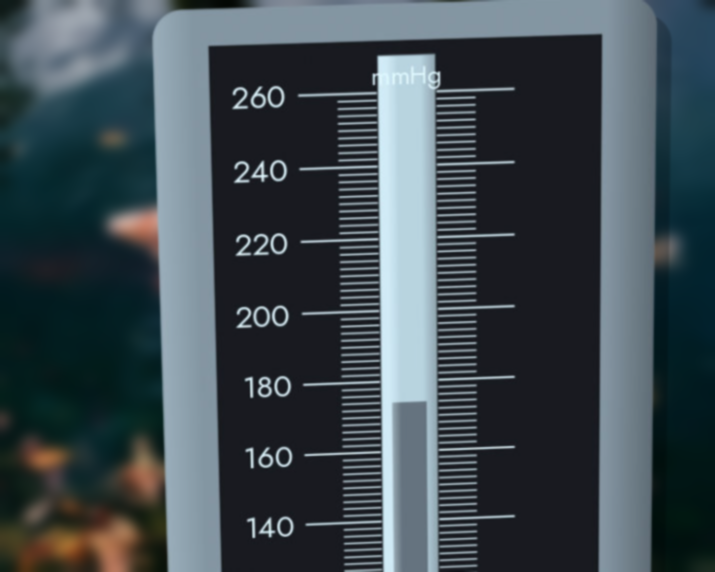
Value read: 174 mmHg
